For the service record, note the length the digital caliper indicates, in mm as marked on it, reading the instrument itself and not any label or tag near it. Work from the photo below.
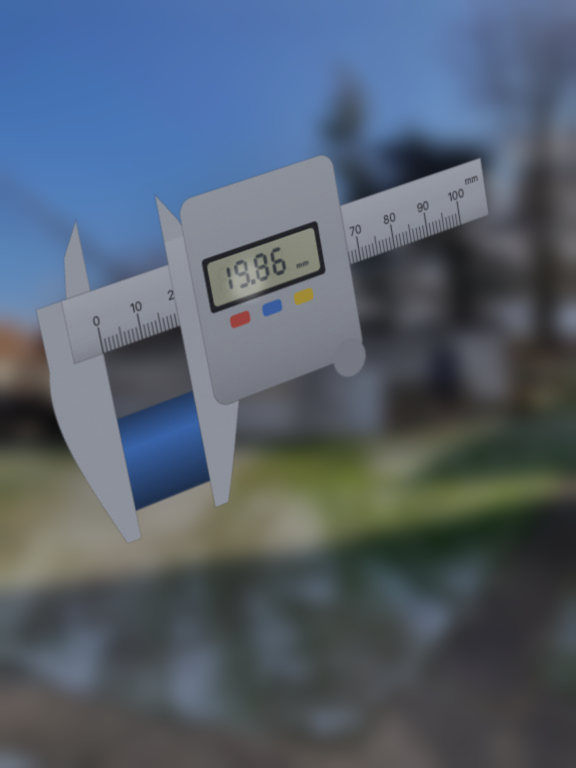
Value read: 19.86 mm
